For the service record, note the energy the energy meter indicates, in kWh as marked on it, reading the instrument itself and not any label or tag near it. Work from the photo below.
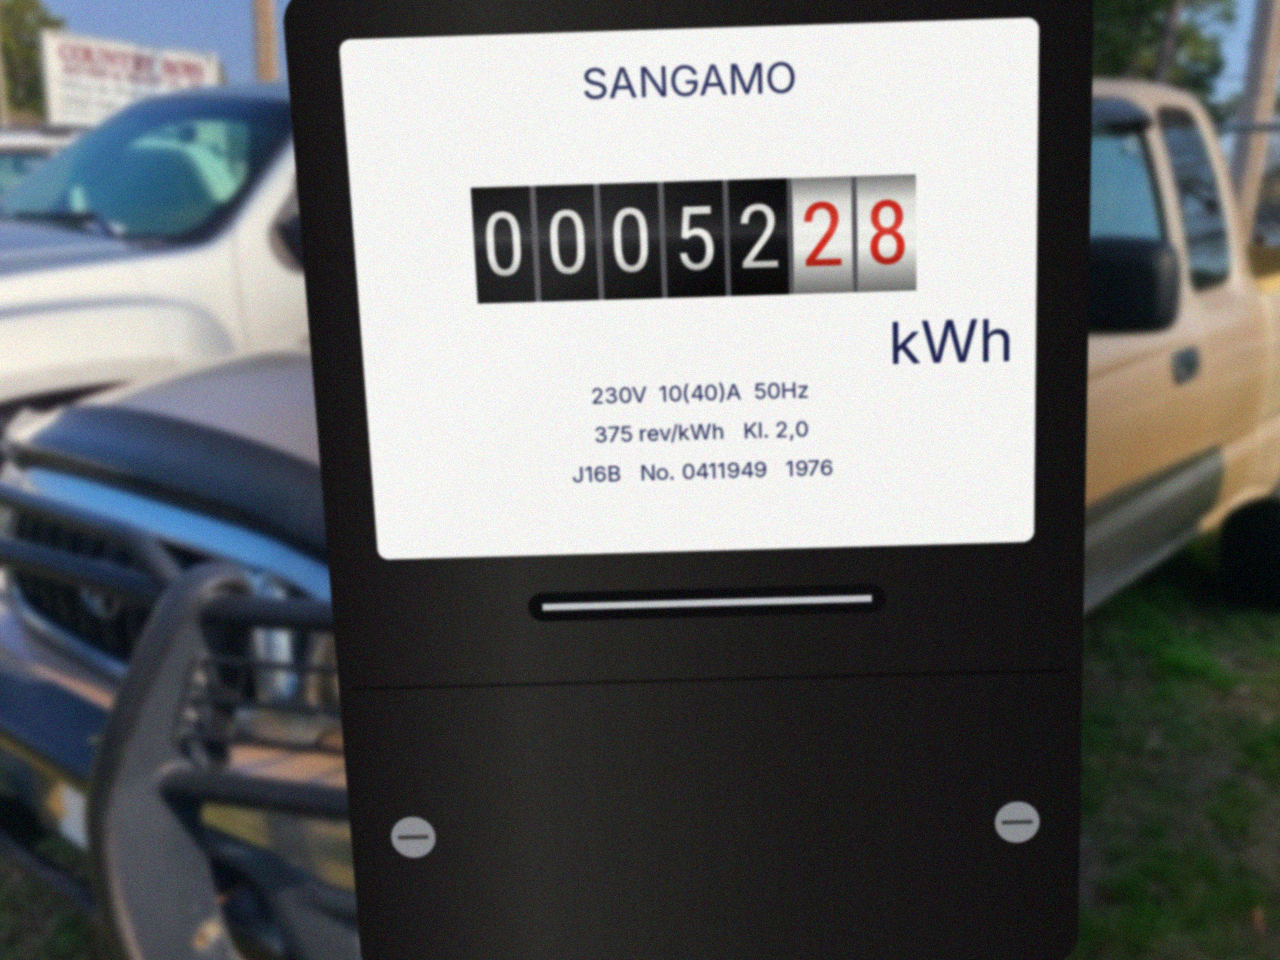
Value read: 52.28 kWh
